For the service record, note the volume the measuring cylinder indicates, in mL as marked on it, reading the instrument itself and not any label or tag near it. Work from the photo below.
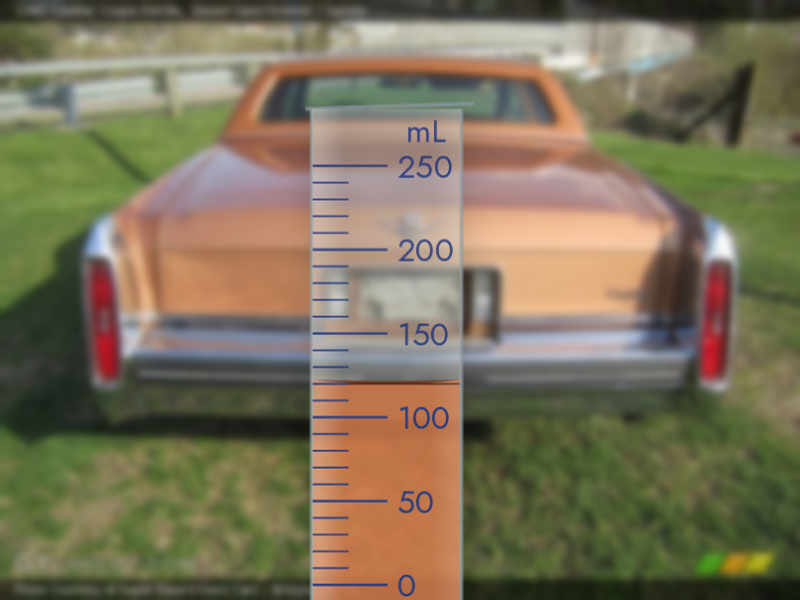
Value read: 120 mL
